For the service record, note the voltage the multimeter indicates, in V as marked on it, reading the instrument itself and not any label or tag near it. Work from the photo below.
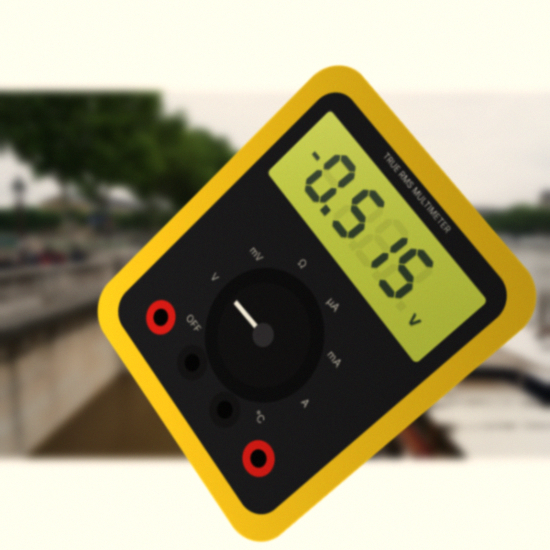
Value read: -0.515 V
